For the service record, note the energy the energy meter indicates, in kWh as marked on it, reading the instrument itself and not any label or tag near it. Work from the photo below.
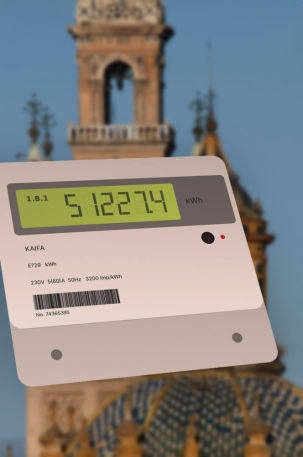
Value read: 51227.4 kWh
